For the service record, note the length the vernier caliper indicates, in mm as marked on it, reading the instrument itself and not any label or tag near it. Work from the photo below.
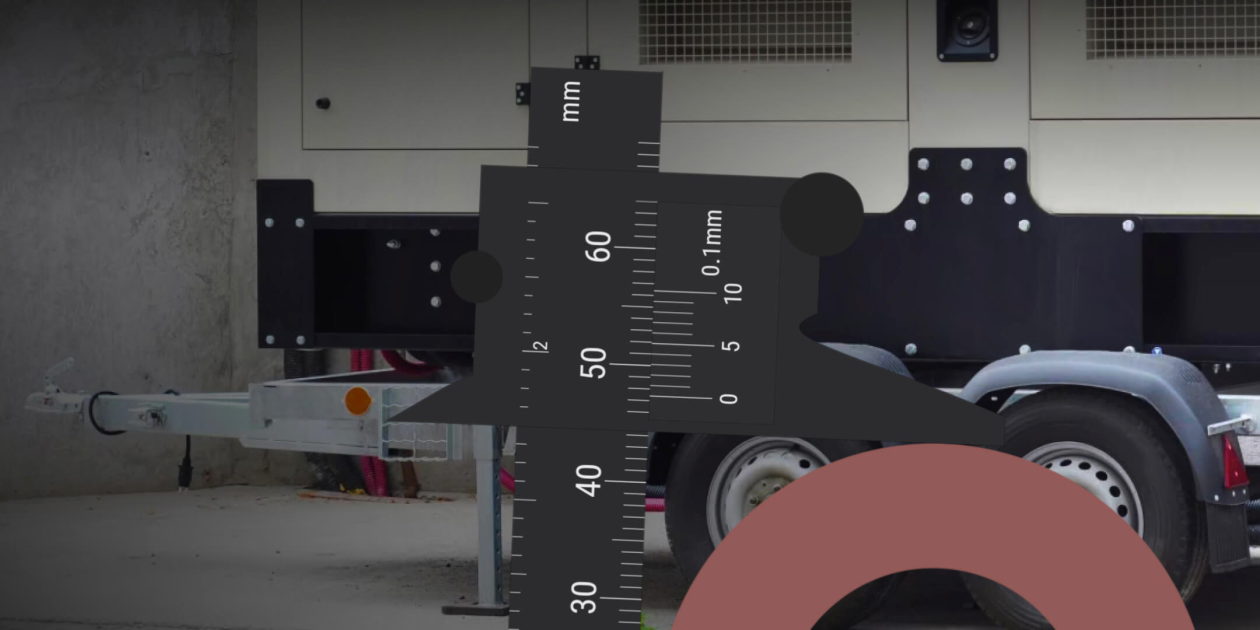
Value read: 47.4 mm
